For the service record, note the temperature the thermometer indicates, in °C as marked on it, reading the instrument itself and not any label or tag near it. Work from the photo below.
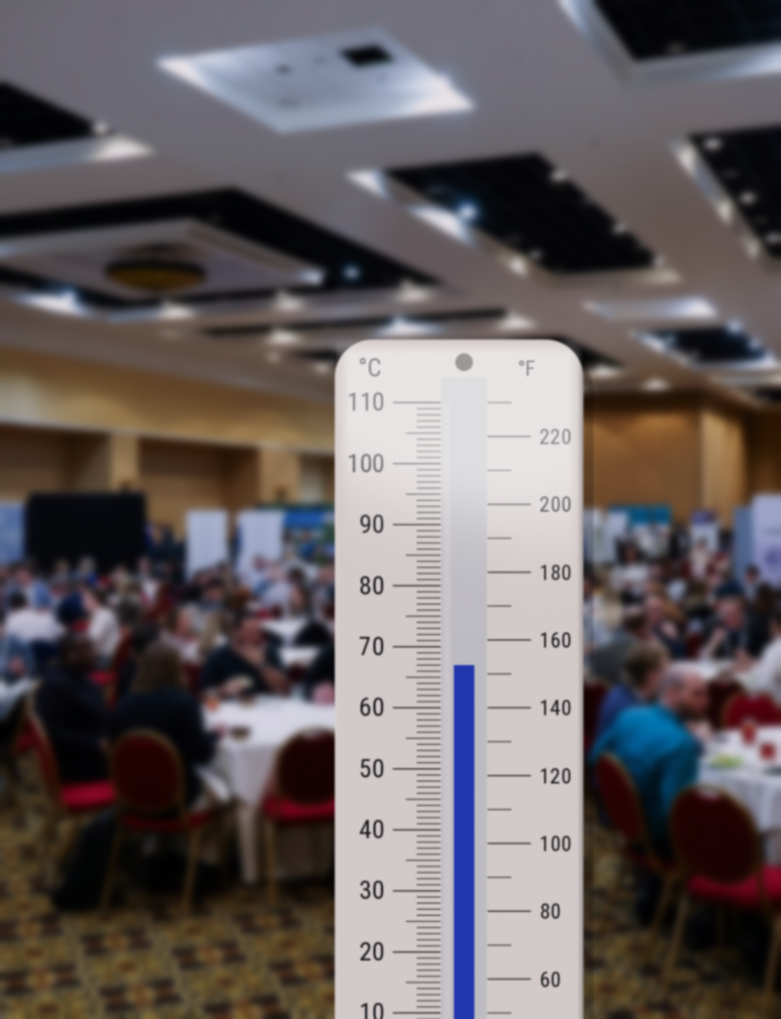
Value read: 67 °C
